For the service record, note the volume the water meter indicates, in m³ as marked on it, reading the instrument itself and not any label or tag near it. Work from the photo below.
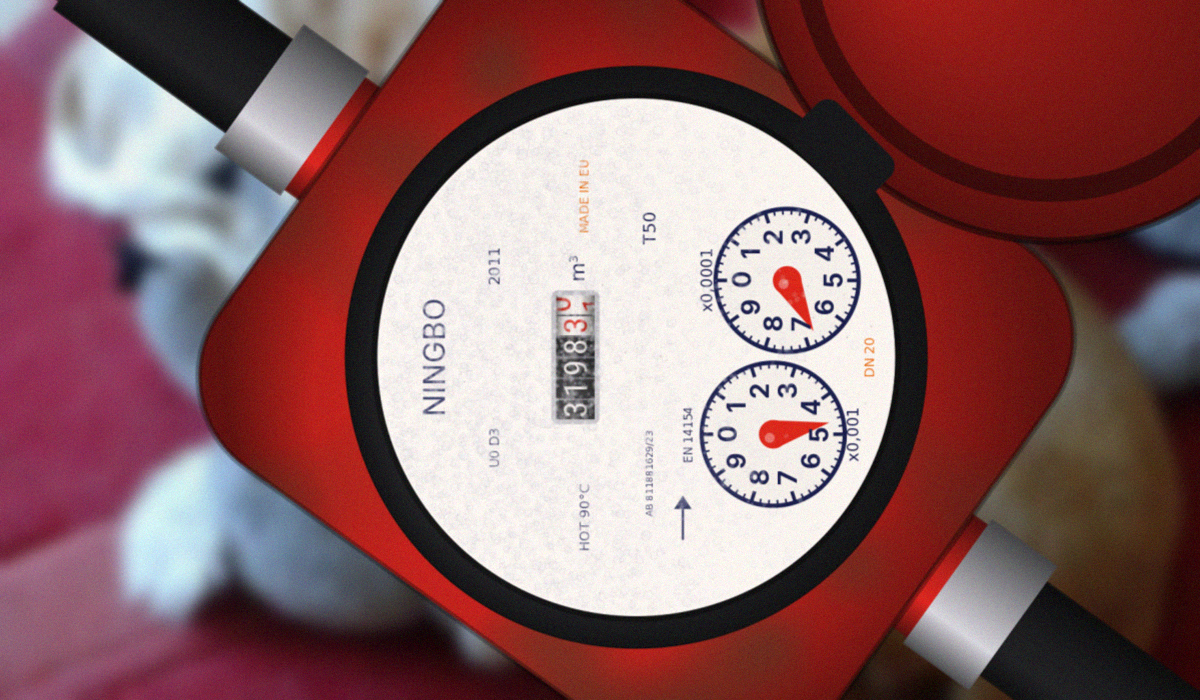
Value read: 3198.3046 m³
